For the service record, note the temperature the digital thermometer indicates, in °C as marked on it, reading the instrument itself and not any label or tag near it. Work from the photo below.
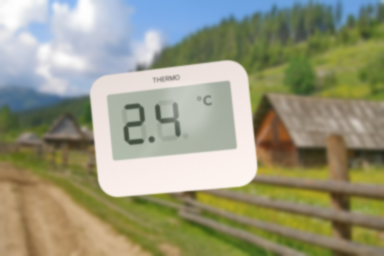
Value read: 2.4 °C
